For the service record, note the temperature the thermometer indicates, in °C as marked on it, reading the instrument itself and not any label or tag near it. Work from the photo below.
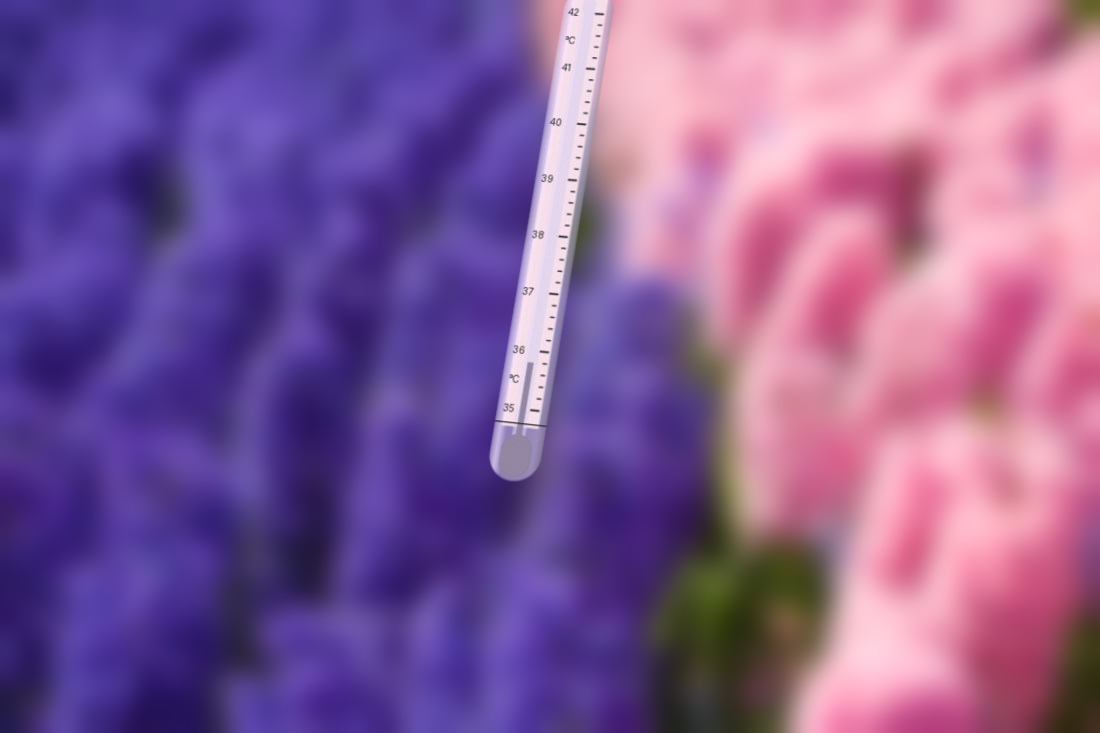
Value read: 35.8 °C
